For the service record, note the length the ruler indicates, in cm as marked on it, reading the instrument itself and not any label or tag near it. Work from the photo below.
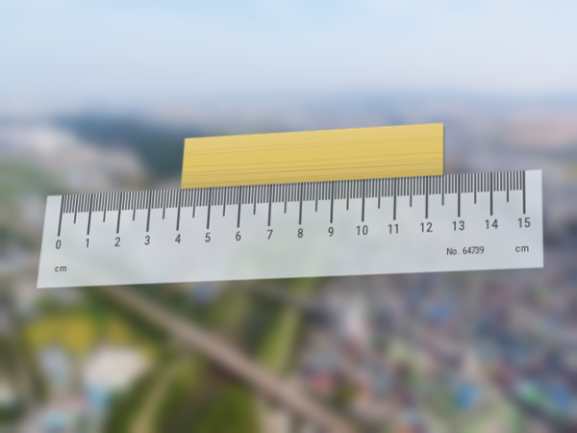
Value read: 8.5 cm
